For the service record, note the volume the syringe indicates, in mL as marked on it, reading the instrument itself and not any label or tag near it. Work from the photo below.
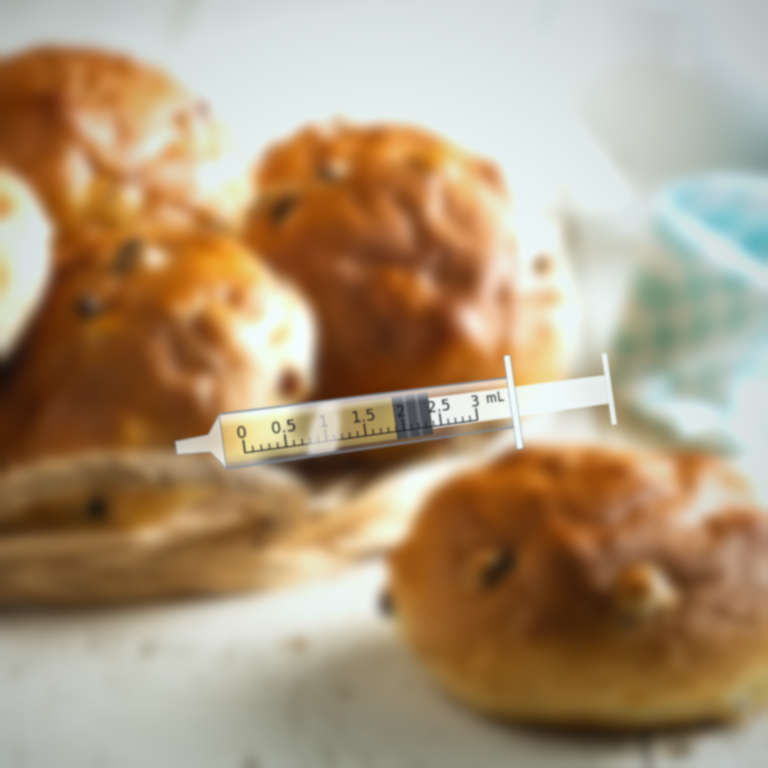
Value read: 1.9 mL
